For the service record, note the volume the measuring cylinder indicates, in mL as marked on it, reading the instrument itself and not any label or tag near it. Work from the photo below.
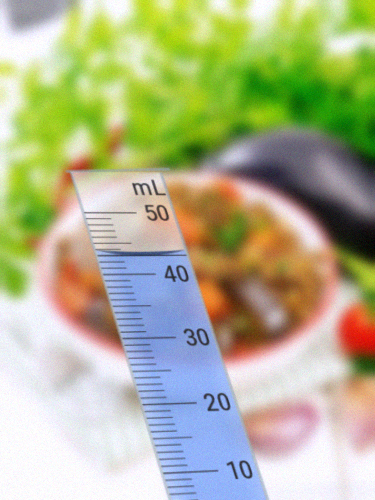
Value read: 43 mL
